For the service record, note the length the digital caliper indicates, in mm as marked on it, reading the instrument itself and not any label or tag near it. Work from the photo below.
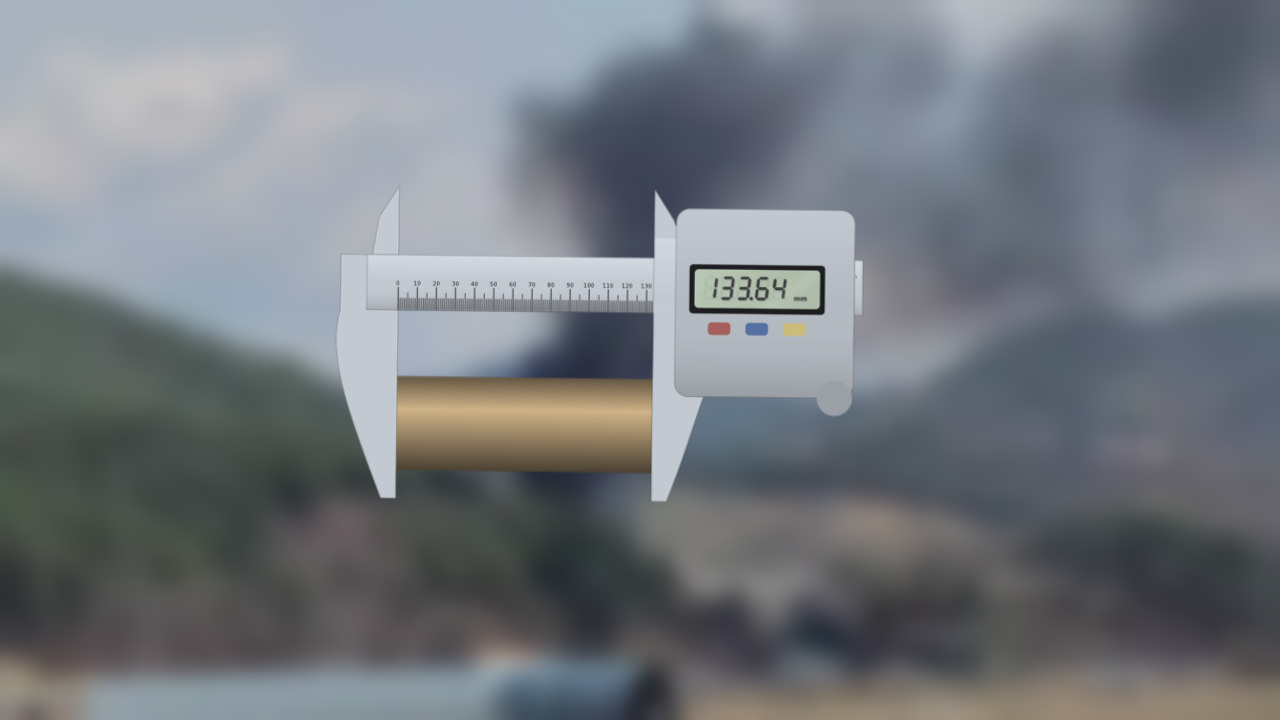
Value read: 133.64 mm
